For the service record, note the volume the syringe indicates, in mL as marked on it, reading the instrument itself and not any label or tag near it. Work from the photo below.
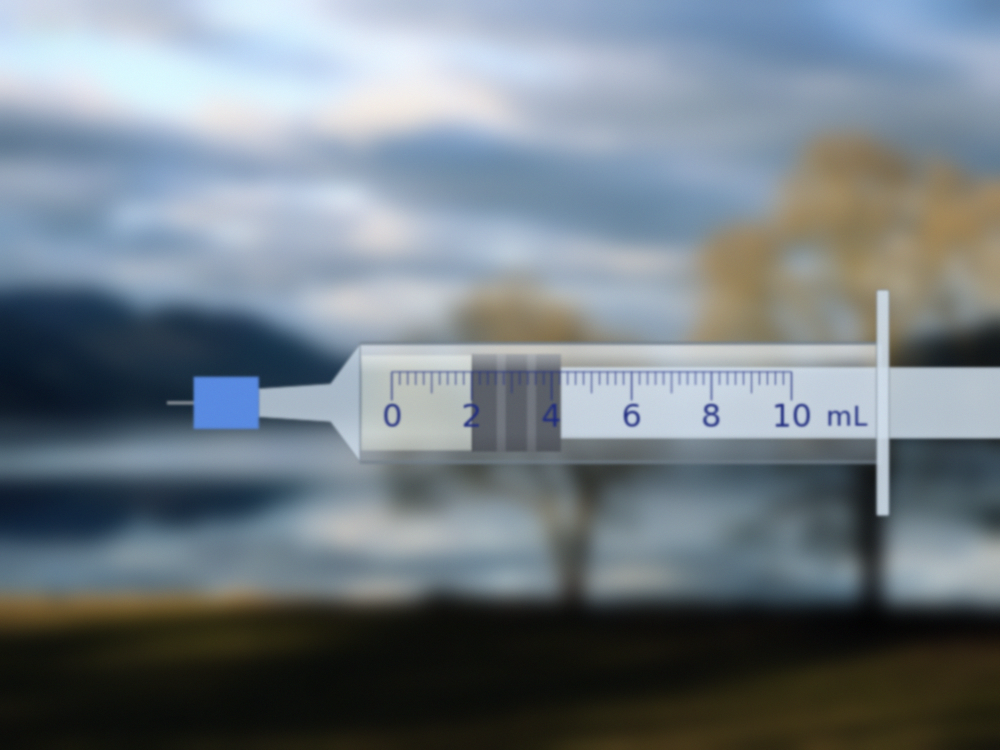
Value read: 2 mL
